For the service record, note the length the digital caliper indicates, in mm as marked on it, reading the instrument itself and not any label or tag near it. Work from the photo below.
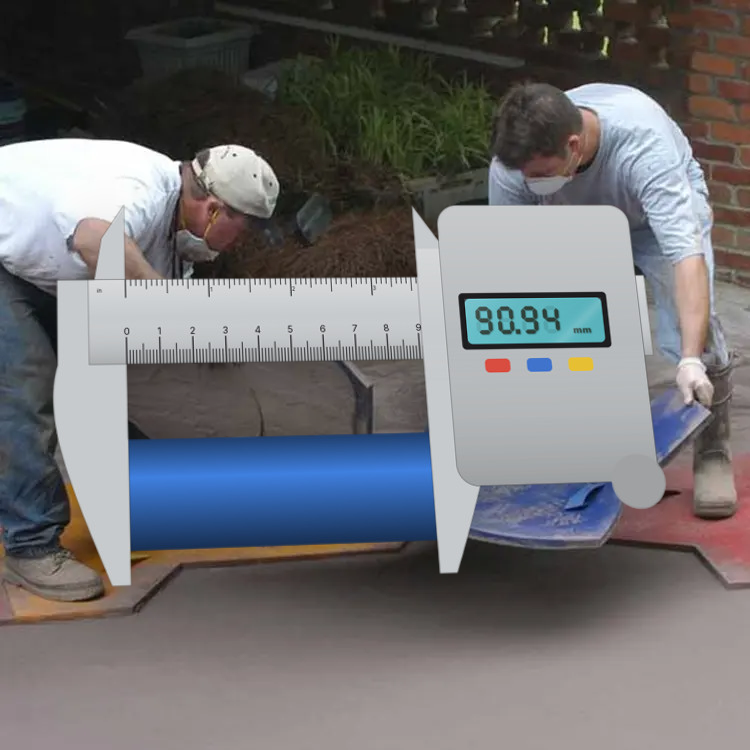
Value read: 90.94 mm
